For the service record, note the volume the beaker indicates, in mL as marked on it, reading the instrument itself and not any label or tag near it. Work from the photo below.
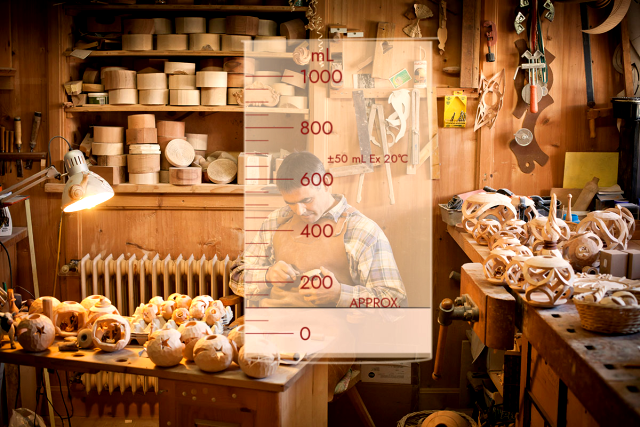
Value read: 100 mL
